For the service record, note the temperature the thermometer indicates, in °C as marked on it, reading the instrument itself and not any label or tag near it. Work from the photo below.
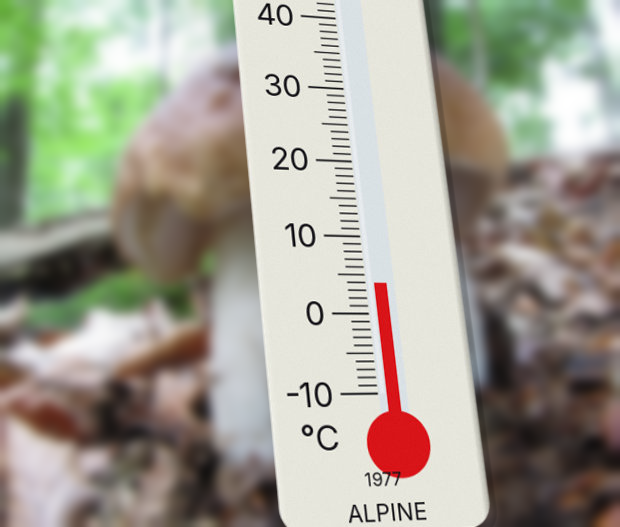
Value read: 4 °C
